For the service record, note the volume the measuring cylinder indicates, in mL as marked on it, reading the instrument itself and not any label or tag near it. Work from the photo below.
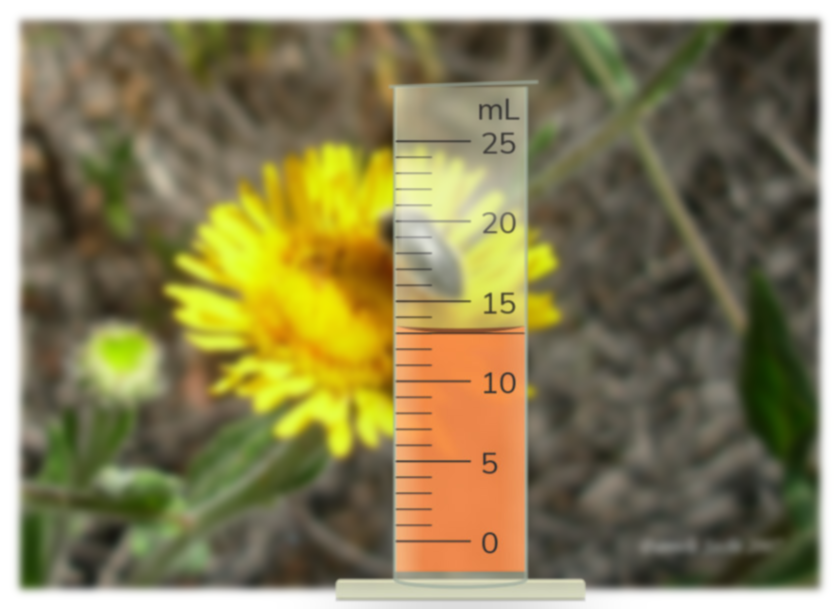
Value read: 13 mL
